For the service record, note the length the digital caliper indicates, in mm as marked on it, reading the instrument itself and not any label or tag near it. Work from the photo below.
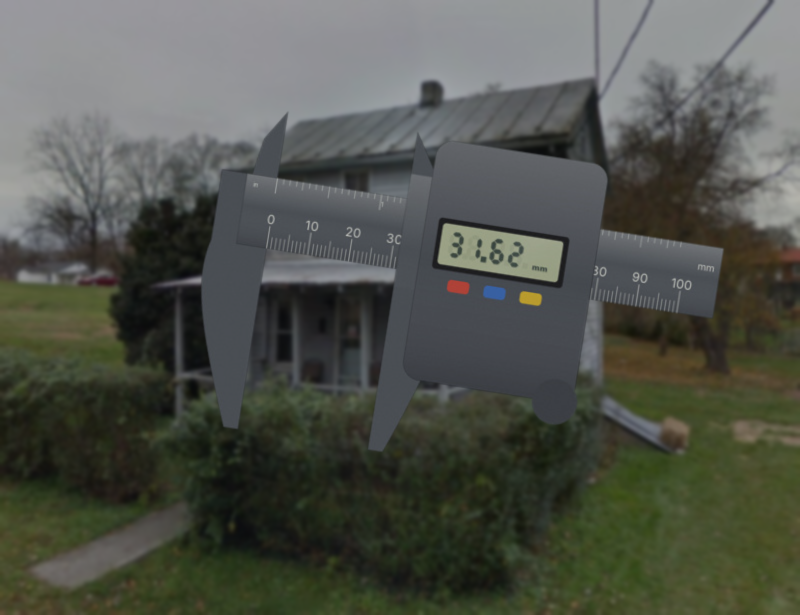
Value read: 31.62 mm
